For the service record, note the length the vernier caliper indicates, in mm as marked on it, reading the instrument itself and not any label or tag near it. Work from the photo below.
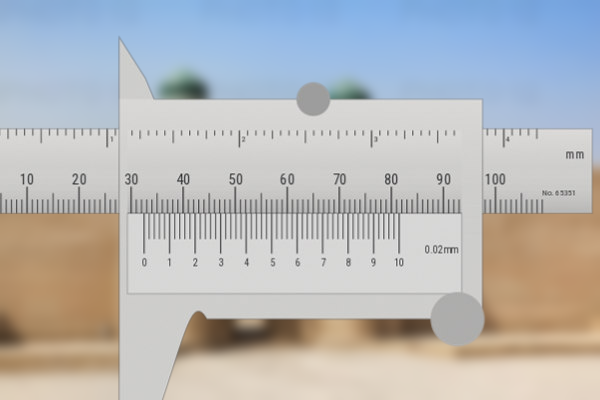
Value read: 32.5 mm
